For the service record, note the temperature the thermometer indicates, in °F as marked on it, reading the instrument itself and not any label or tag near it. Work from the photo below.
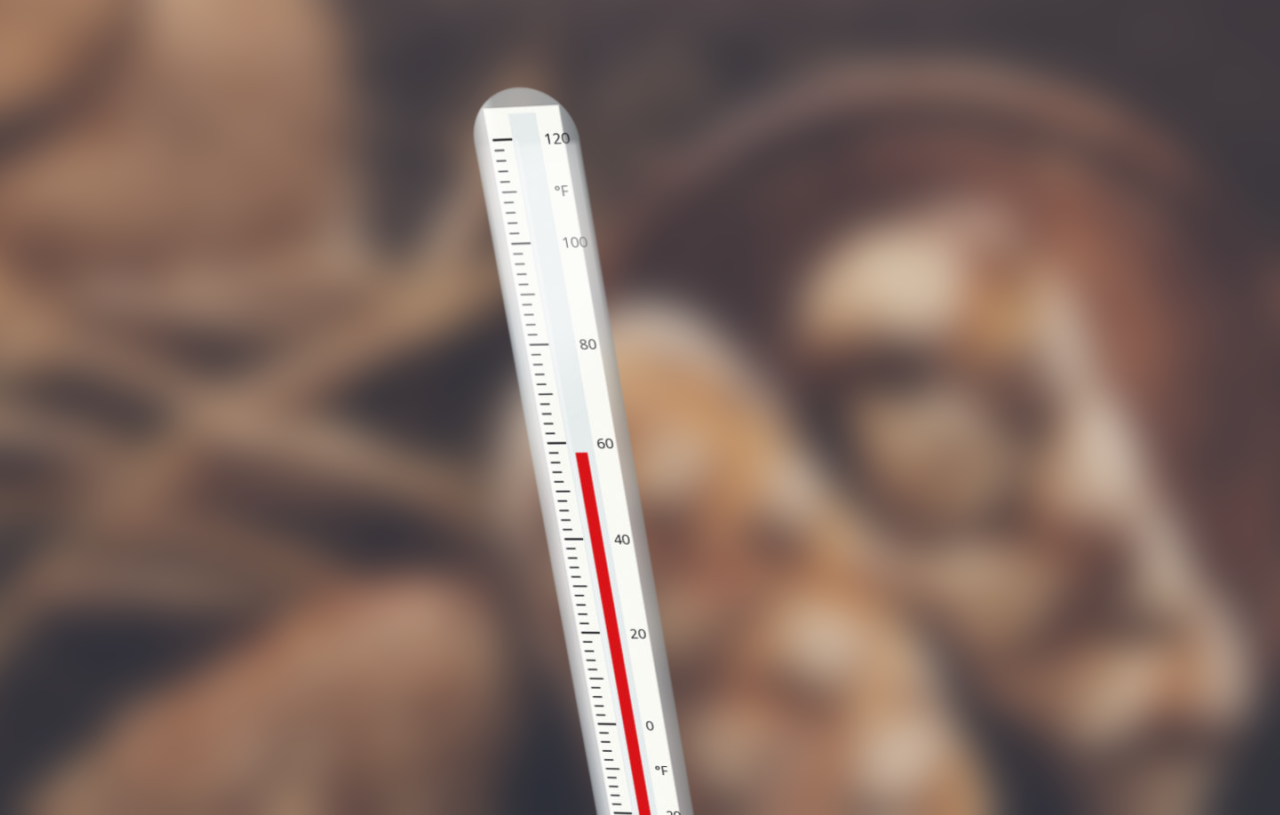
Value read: 58 °F
